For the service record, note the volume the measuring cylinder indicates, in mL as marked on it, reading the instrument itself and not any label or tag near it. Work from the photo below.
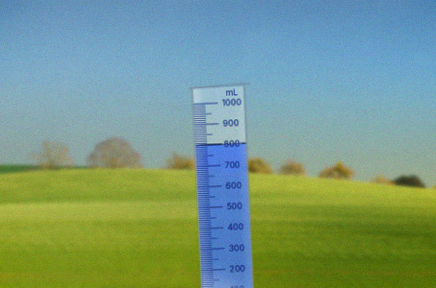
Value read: 800 mL
